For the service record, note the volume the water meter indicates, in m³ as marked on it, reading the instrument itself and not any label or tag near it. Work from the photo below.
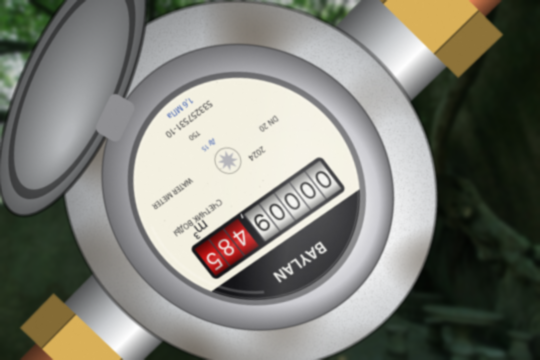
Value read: 9.485 m³
